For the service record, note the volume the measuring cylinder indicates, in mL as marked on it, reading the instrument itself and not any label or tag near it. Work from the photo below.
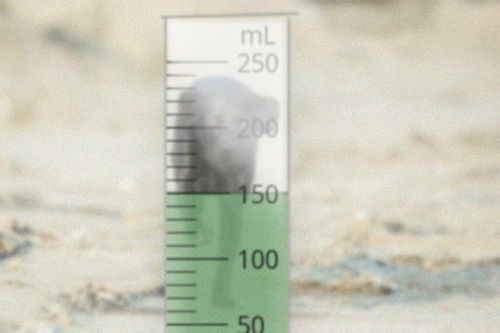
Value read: 150 mL
